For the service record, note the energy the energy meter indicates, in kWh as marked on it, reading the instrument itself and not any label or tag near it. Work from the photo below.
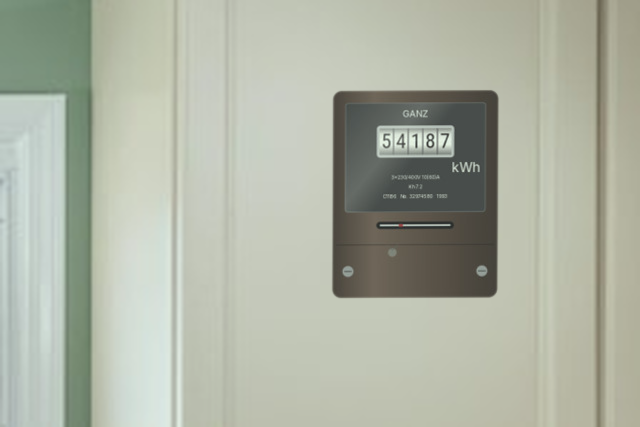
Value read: 54187 kWh
